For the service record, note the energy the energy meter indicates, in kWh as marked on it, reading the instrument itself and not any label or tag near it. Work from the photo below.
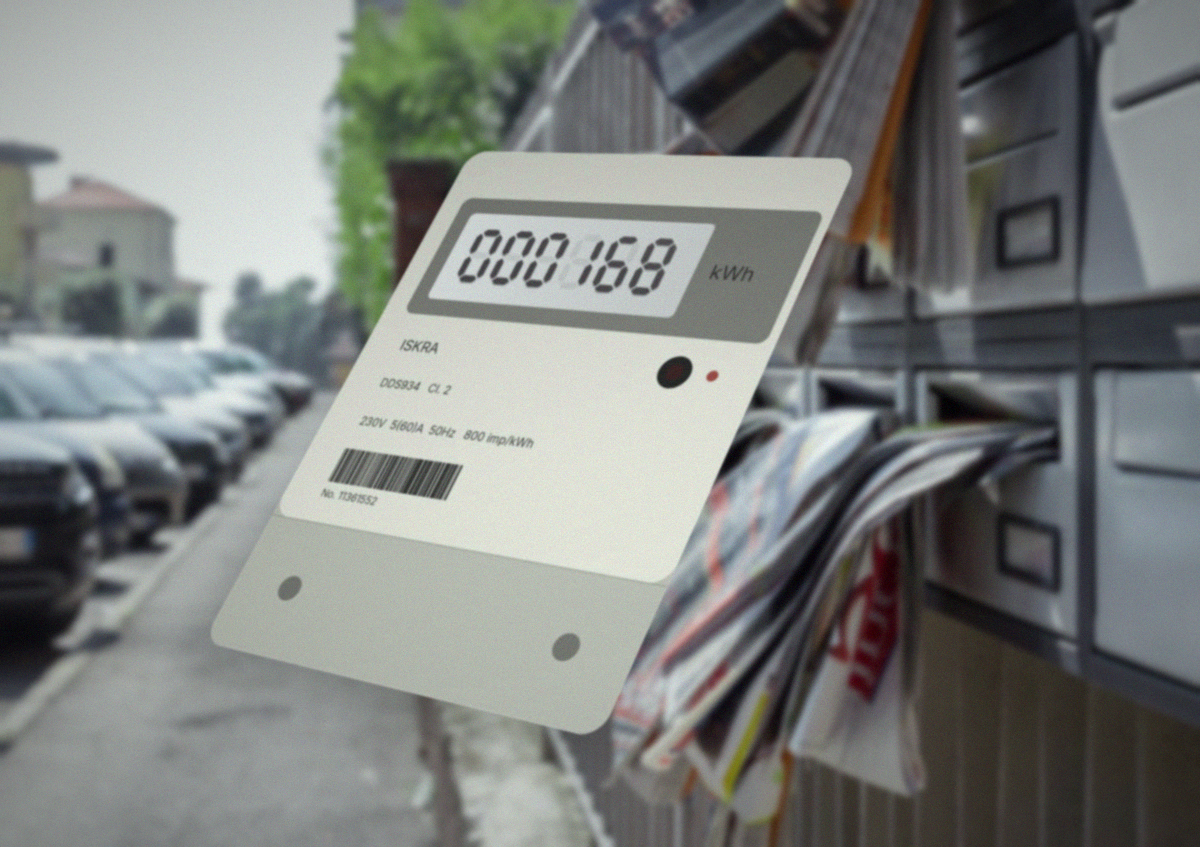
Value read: 168 kWh
